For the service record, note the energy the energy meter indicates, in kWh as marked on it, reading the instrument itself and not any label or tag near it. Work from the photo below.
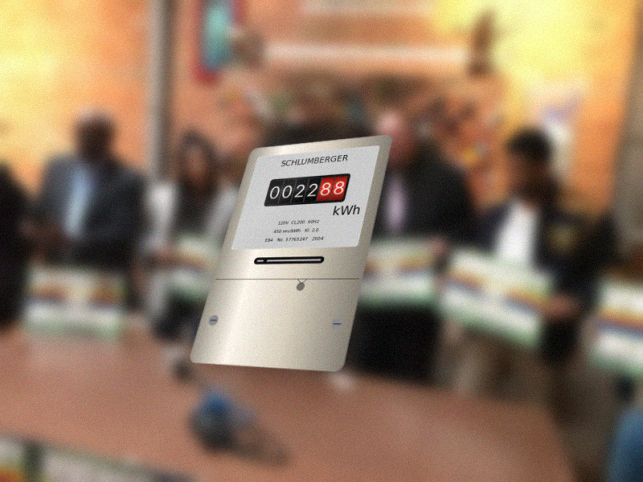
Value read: 22.88 kWh
